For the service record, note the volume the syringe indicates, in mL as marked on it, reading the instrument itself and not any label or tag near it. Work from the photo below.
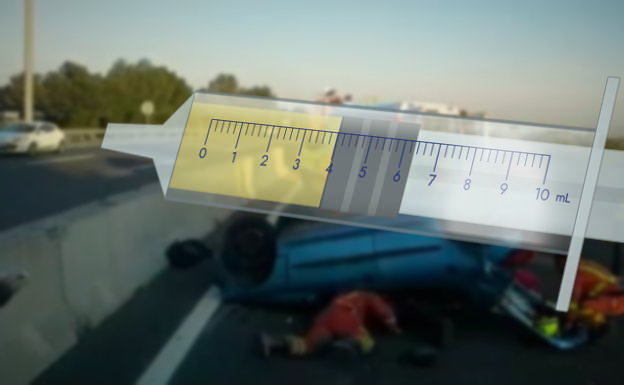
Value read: 4 mL
